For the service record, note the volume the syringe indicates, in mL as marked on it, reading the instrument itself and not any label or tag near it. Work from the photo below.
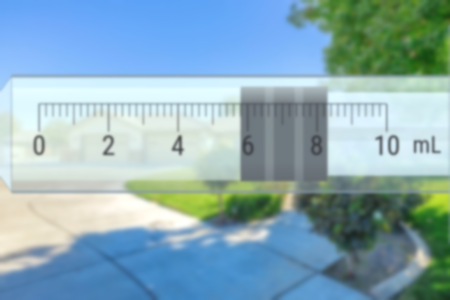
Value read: 5.8 mL
